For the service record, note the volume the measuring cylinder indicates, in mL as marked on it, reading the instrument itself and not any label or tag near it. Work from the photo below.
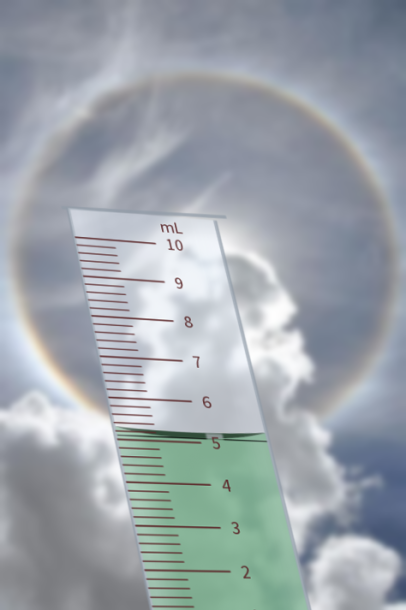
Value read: 5.1 mL
